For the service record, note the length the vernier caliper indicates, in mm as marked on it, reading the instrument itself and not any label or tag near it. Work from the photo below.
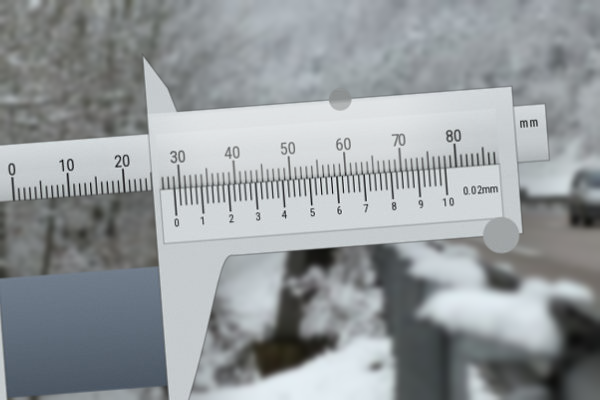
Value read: 29.0 mm
